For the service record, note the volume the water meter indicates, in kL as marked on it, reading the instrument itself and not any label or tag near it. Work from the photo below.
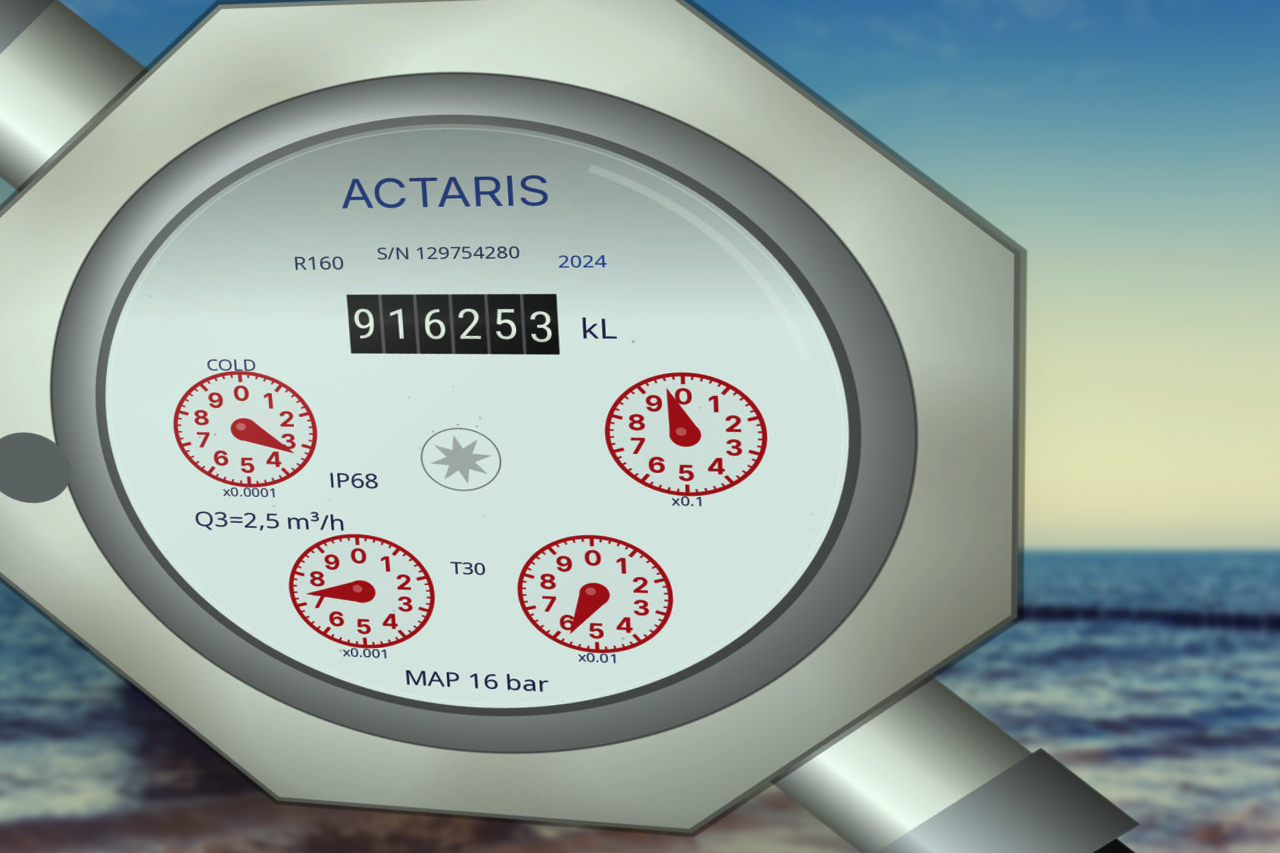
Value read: 916252.9573 kL
